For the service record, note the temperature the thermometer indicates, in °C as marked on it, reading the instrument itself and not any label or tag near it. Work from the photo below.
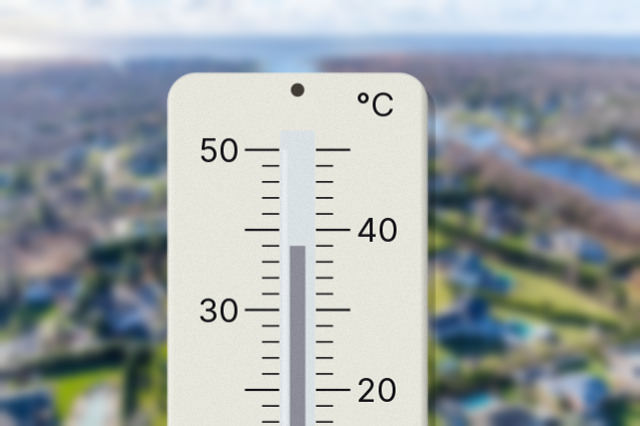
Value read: 38 °C
